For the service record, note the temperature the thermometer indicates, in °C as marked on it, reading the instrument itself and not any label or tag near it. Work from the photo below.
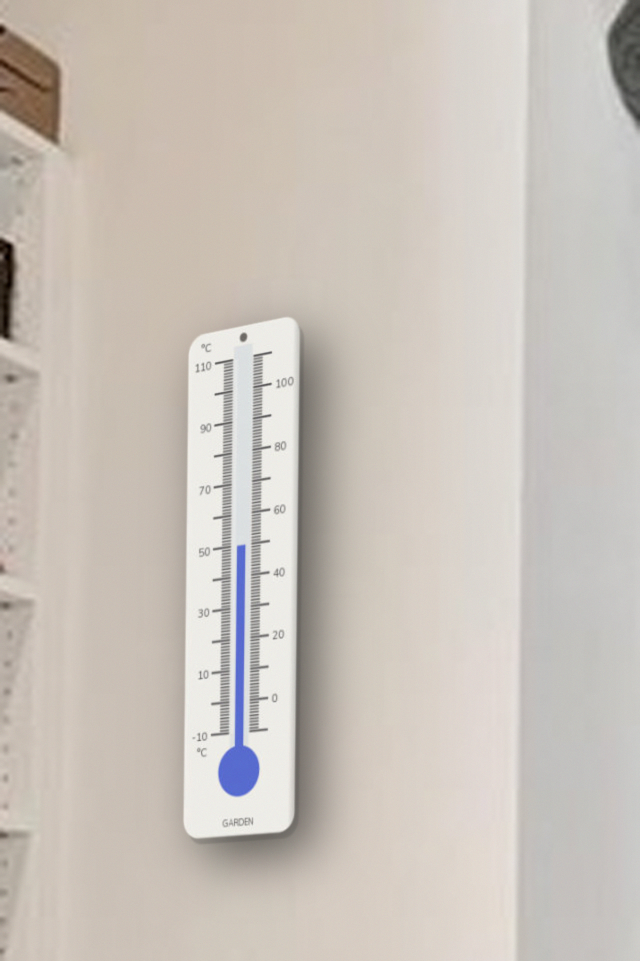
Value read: 50 °C
